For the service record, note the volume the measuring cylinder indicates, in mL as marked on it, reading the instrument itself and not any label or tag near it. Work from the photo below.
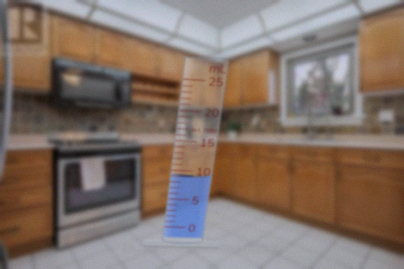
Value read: 9 mL
